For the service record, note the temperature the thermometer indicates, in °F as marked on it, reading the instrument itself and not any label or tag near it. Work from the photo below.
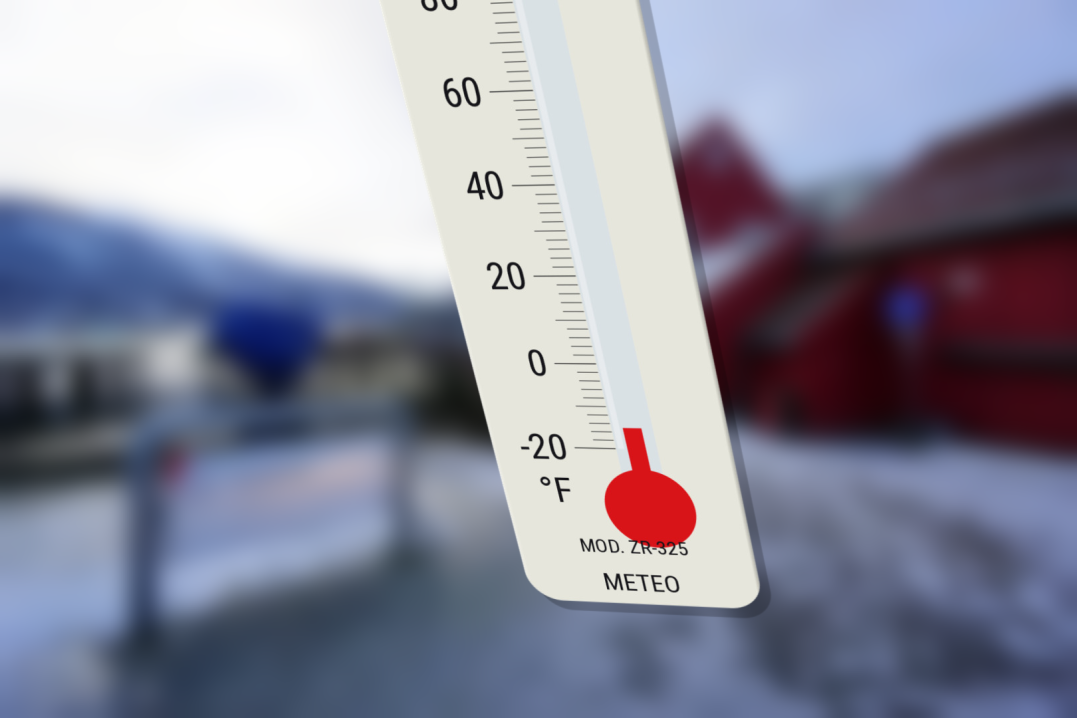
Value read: -15 °F
